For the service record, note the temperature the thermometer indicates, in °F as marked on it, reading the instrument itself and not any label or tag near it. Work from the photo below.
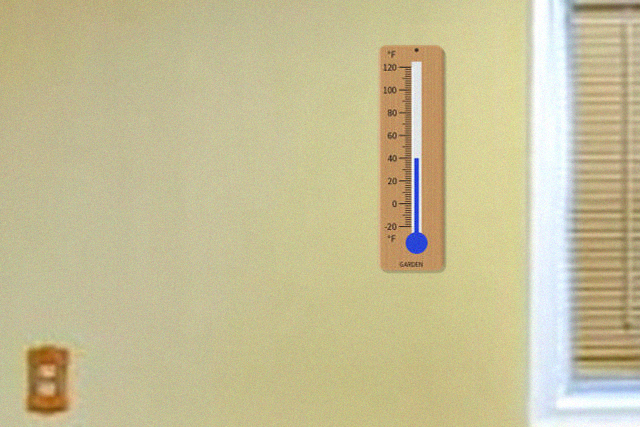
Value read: 40 °F
